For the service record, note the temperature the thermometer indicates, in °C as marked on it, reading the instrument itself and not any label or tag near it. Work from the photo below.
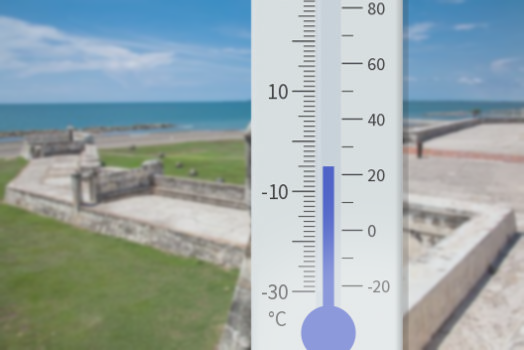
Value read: -5 °C
